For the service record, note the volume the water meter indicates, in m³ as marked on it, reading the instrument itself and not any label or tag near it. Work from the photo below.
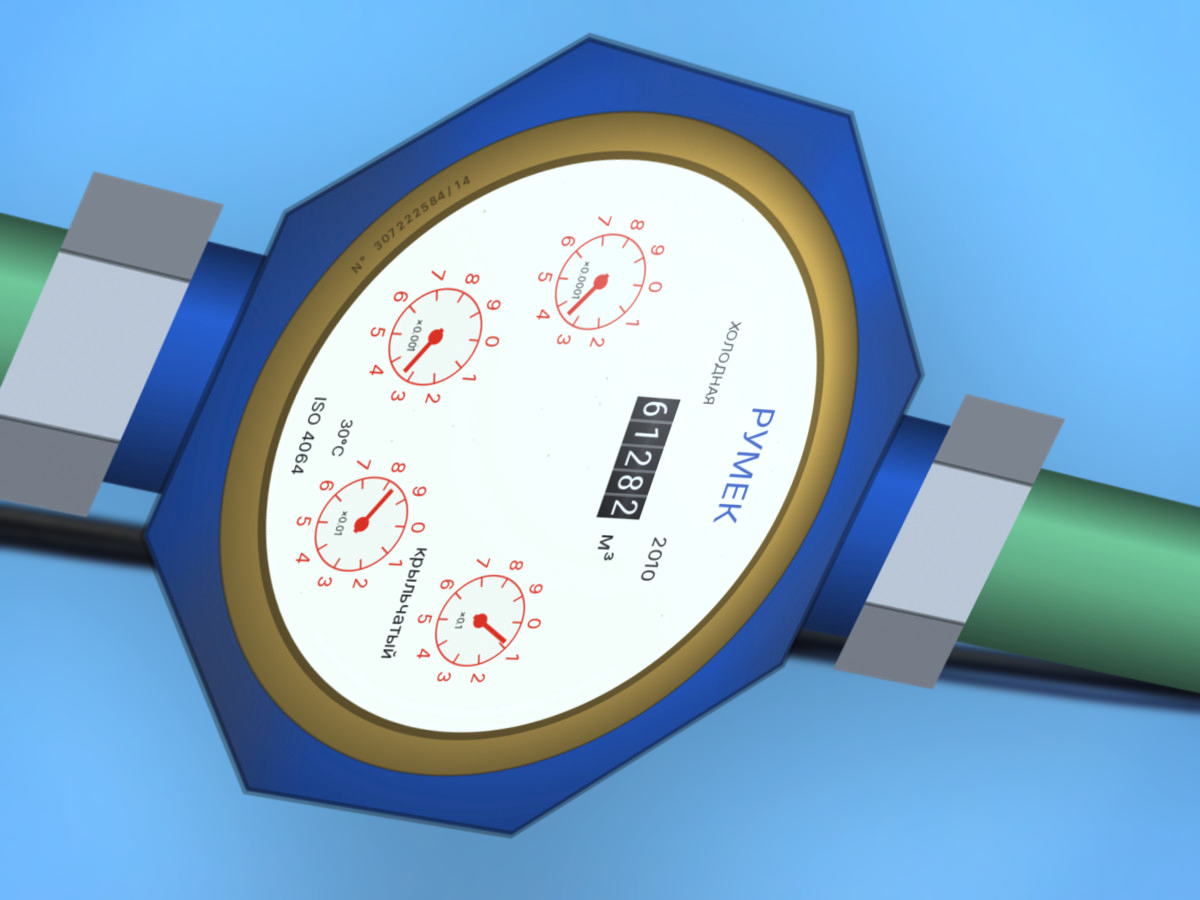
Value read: 61282.0833 m³
